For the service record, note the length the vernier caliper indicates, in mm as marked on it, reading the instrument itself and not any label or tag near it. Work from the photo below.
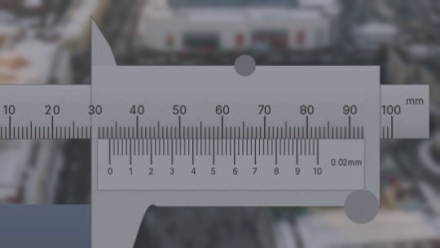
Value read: 33.5 mm
